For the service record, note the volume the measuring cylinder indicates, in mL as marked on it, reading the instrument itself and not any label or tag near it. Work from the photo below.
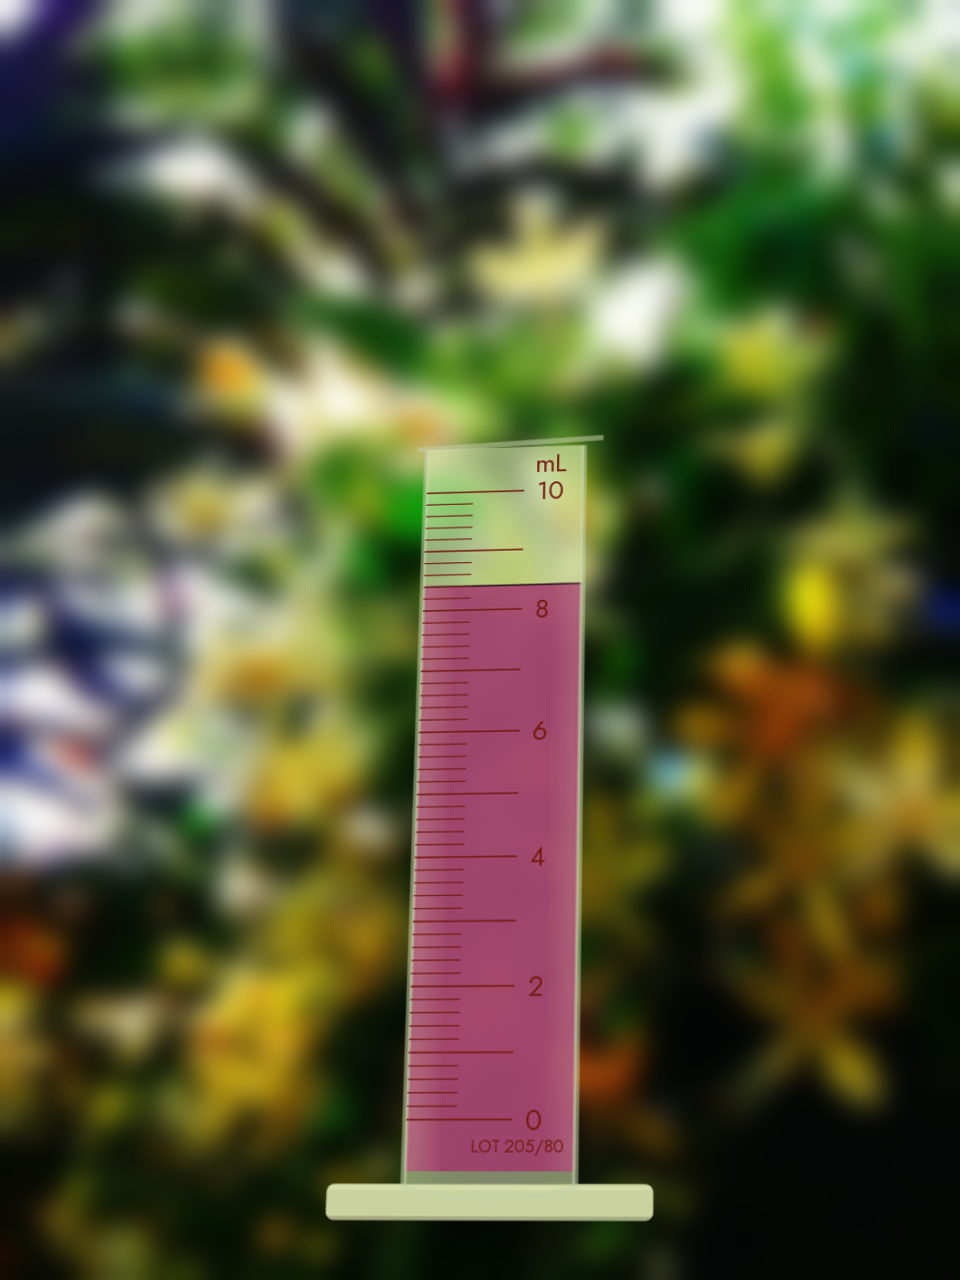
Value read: 8.4 mL
